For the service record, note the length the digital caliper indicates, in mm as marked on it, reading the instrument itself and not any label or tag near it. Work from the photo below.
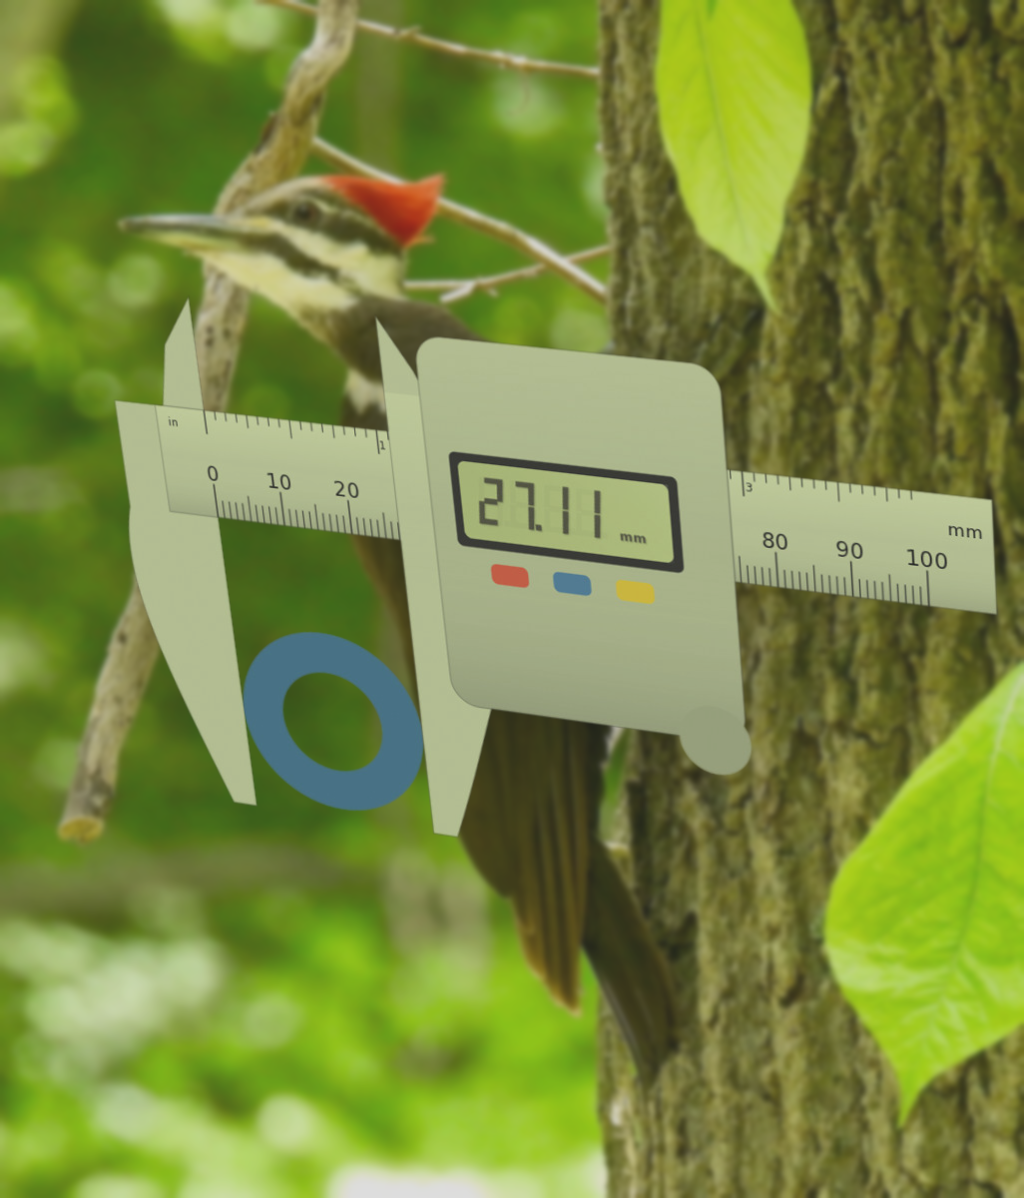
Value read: 27.11 mm
